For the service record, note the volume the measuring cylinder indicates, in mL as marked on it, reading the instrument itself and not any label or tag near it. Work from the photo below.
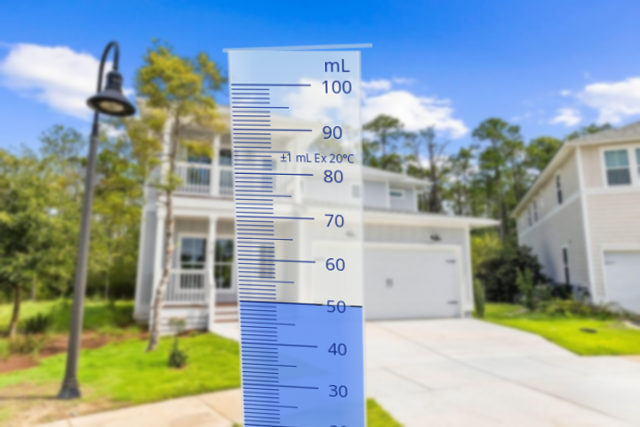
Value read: 50 mL
